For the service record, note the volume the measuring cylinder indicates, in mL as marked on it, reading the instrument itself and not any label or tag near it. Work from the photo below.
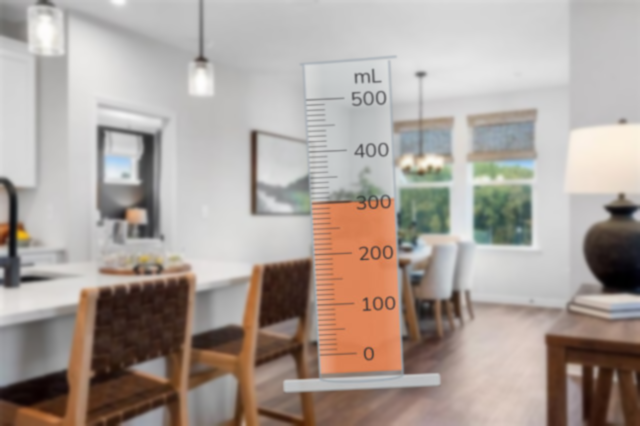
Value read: 300 mL
